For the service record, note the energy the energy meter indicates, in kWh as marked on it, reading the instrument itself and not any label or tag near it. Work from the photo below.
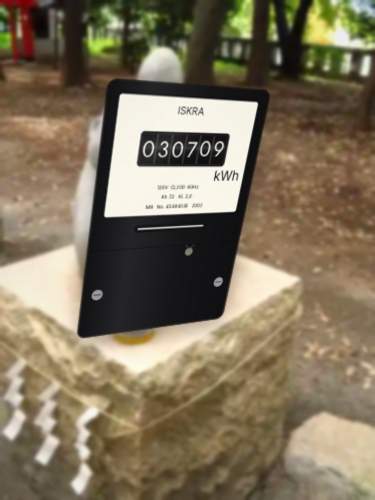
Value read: 30709 kWh
